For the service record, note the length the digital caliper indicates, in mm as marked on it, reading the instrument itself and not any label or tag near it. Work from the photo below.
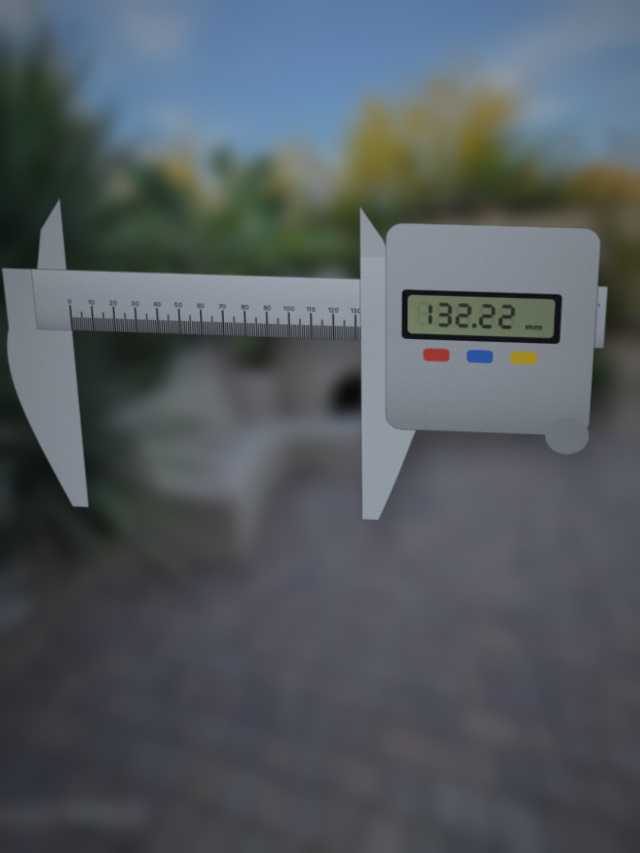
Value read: 132.22 mm
